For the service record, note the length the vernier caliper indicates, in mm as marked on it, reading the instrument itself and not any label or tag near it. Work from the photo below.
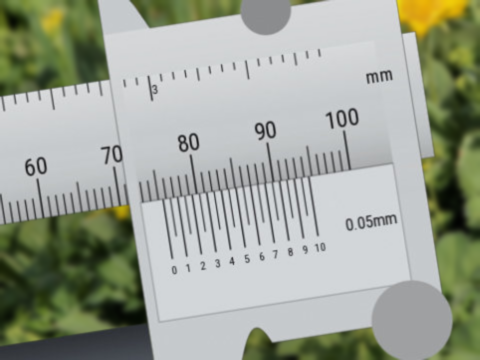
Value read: 75.6 mm
